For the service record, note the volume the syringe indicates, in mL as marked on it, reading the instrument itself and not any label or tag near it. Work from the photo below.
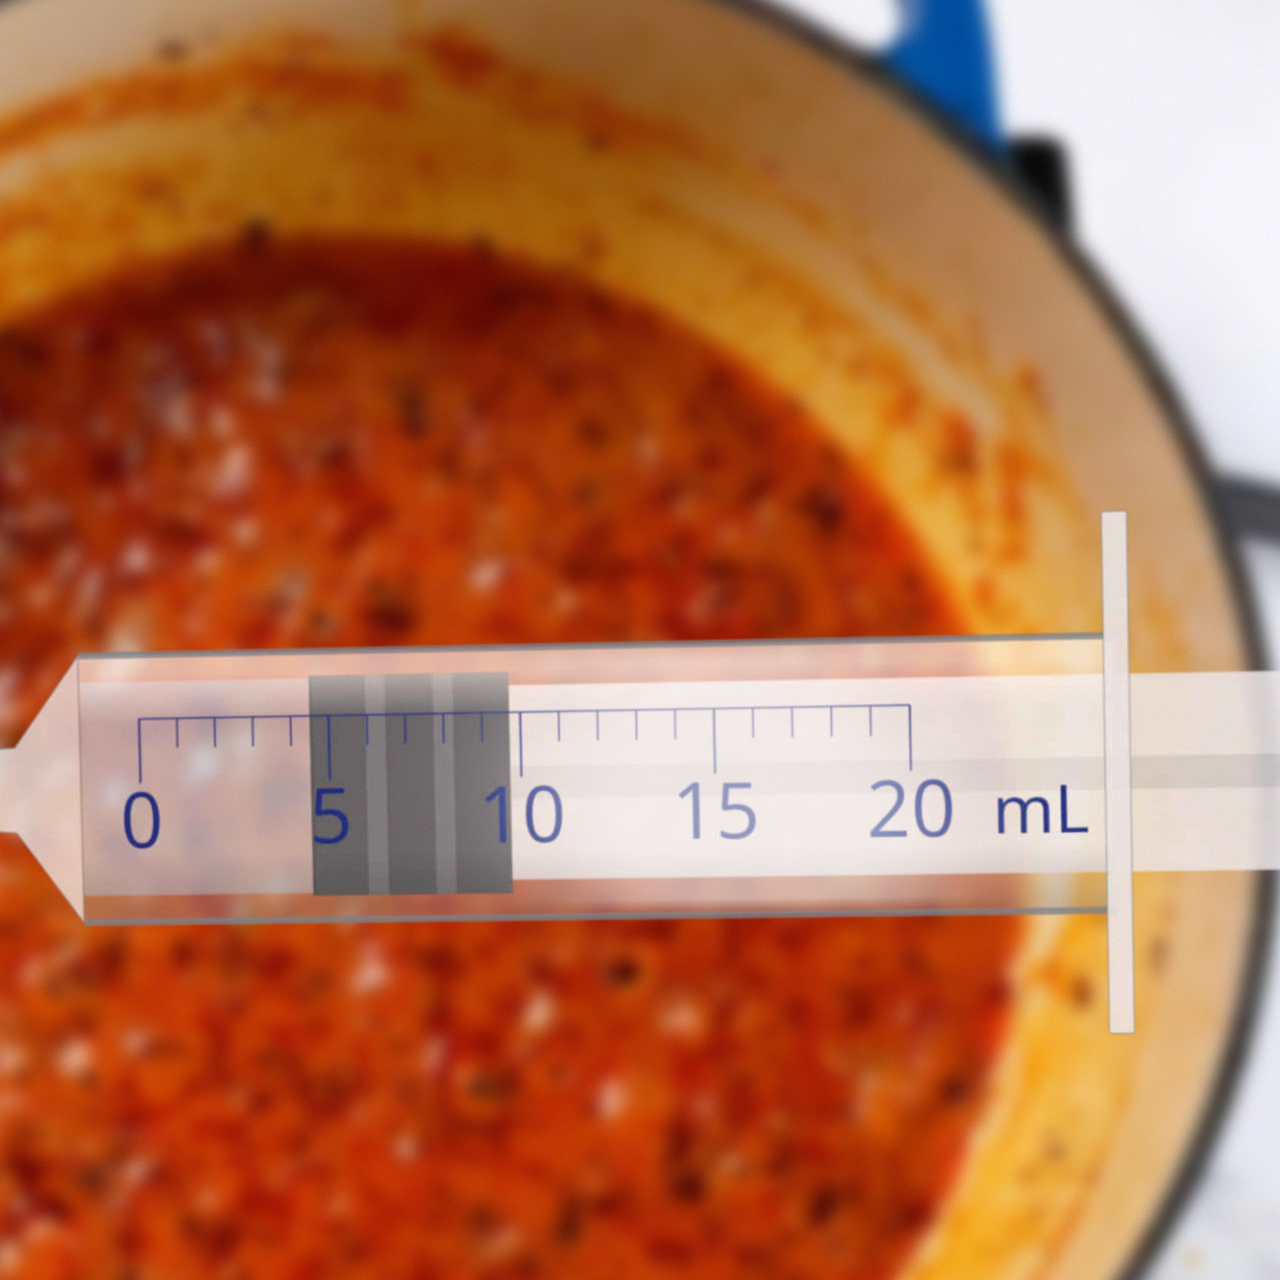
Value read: 4.5 mL
